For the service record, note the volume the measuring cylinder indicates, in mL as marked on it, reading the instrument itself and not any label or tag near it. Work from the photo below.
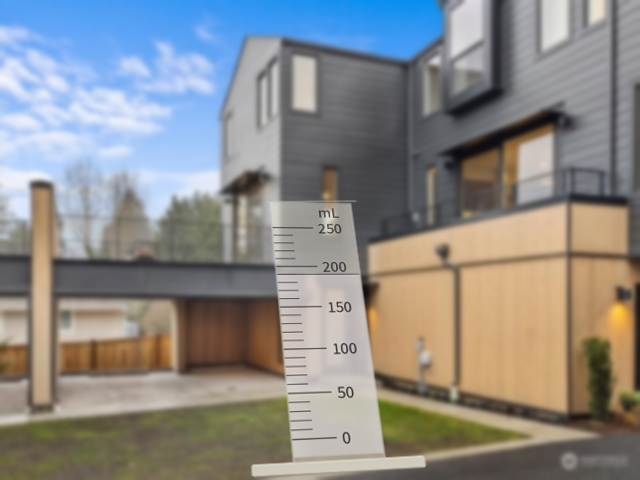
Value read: 190 mL
